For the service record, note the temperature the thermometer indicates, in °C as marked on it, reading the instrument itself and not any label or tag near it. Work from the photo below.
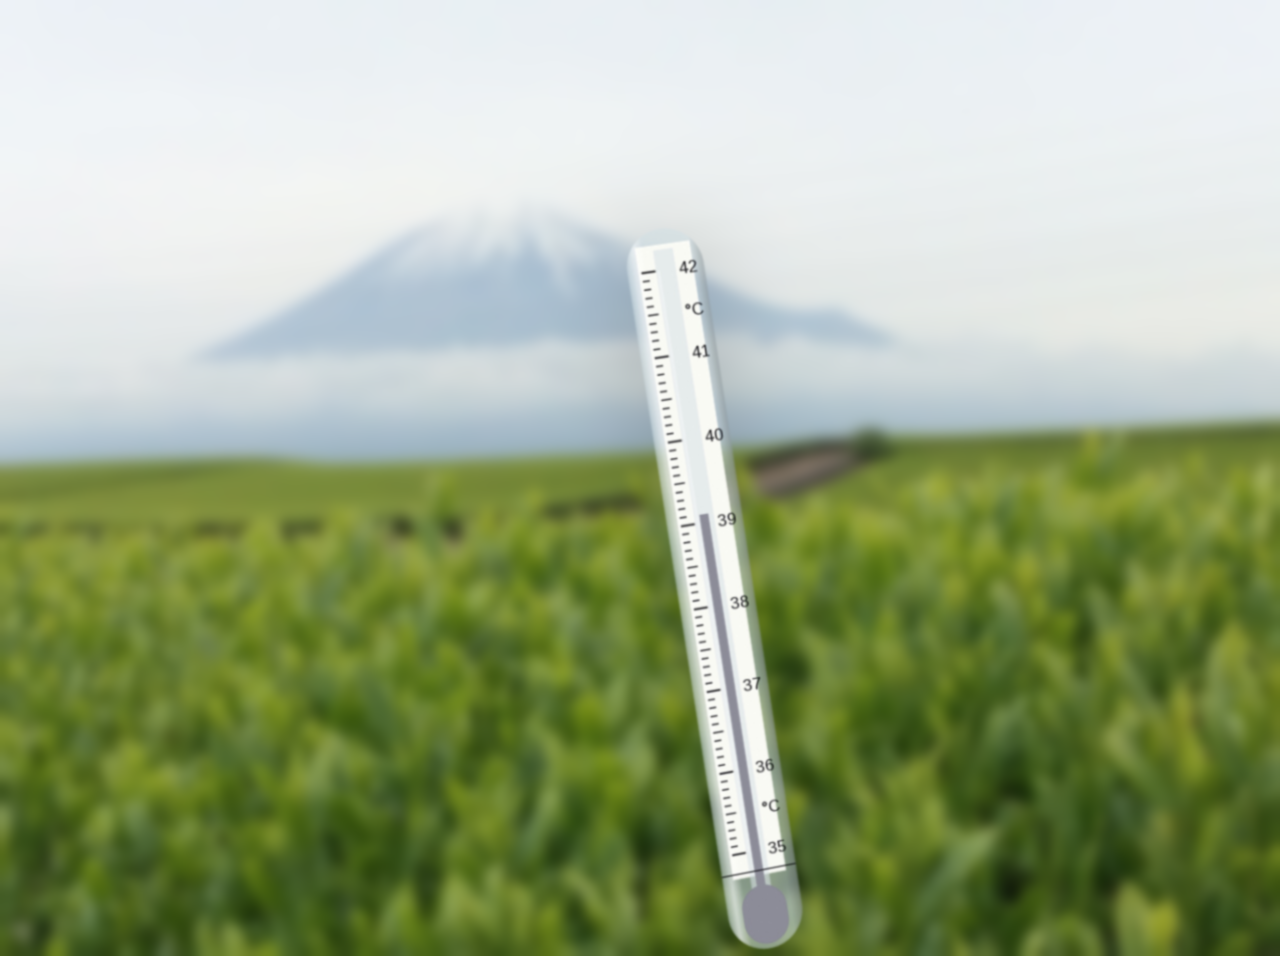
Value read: 39.1 °C
